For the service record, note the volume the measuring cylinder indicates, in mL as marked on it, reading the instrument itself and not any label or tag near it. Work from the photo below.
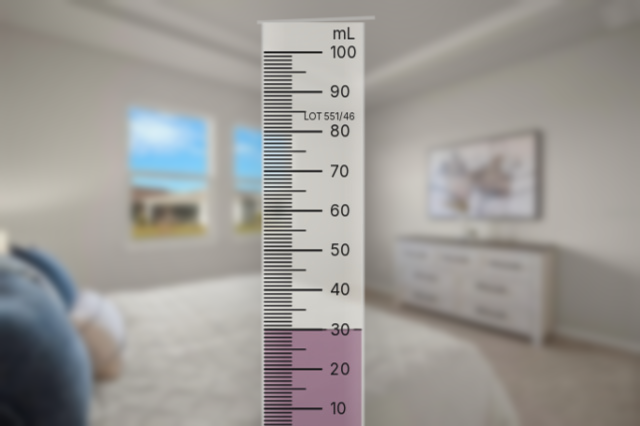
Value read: 30 mL
